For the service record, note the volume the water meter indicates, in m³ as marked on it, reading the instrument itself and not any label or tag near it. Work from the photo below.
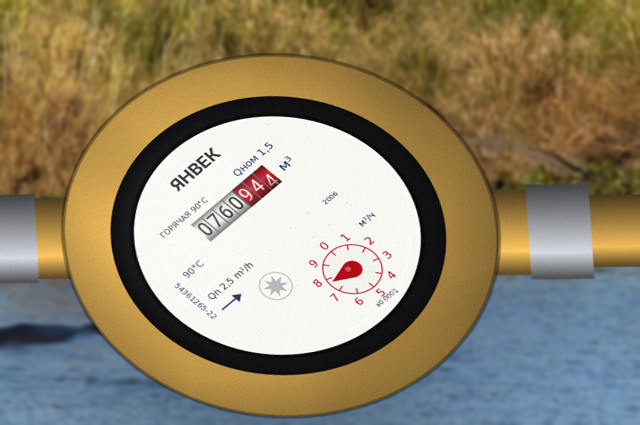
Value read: 760.9437 m³
